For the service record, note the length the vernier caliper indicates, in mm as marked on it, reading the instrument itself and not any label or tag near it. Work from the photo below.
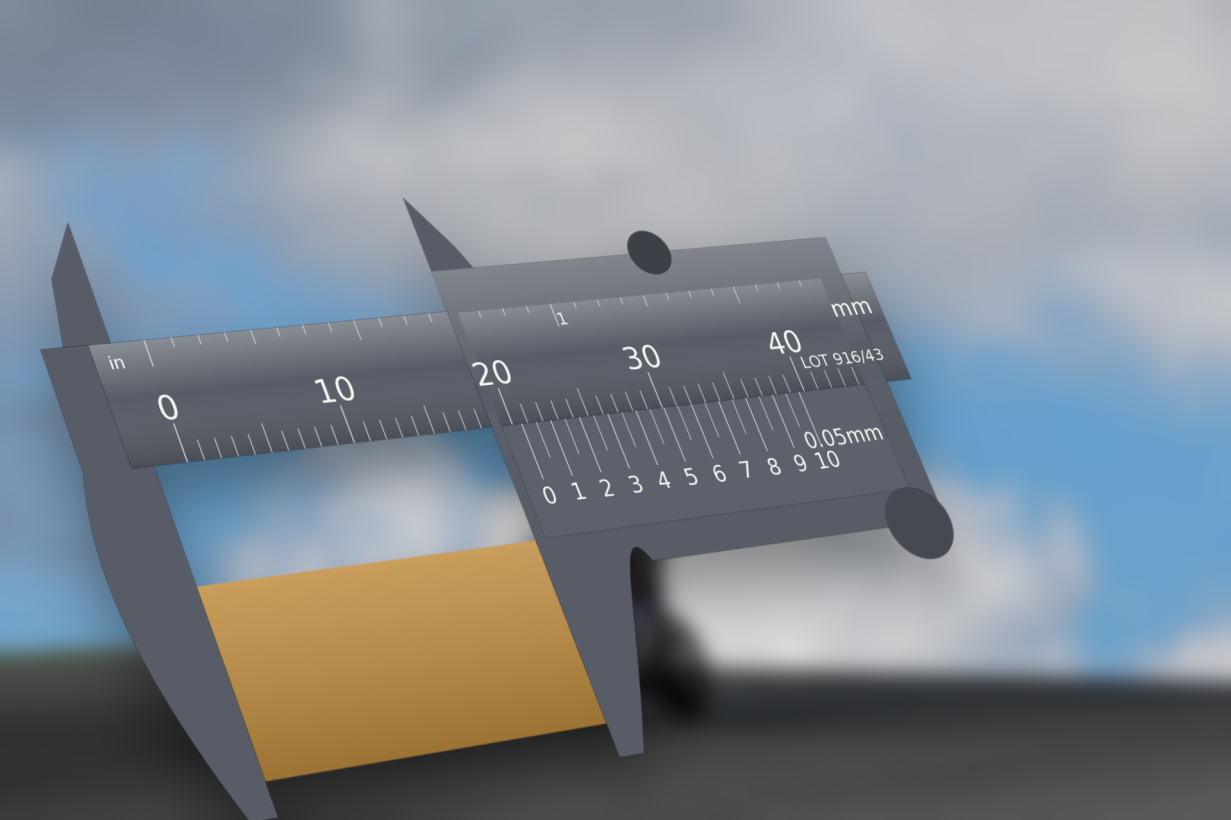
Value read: 20.6 mm
